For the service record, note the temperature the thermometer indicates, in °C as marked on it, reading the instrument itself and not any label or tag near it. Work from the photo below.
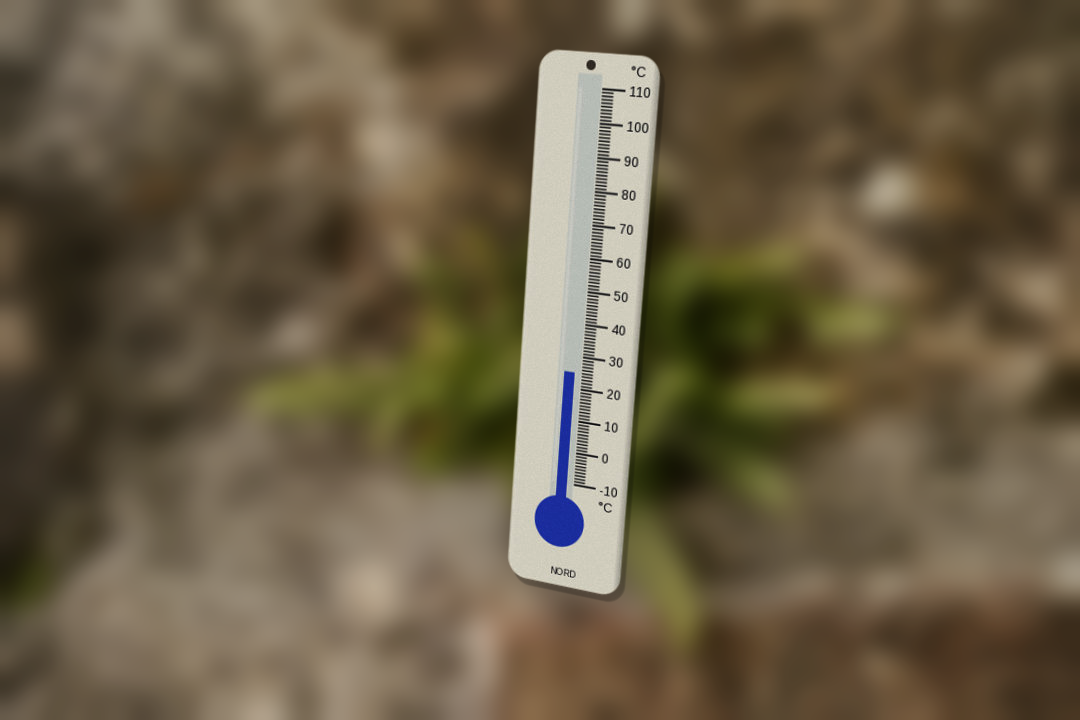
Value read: 25 °C
